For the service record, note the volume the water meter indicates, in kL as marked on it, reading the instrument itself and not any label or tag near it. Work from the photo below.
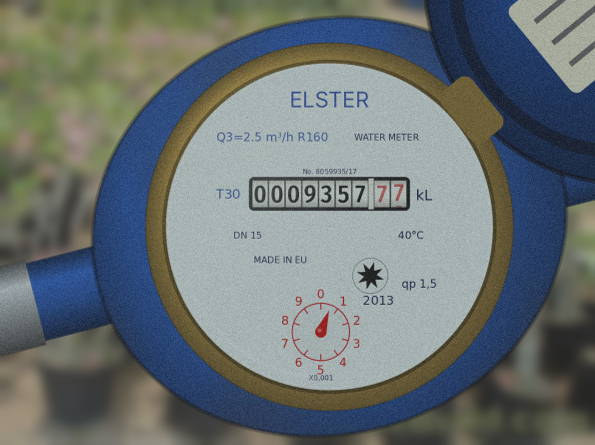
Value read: 9357.770 kL
